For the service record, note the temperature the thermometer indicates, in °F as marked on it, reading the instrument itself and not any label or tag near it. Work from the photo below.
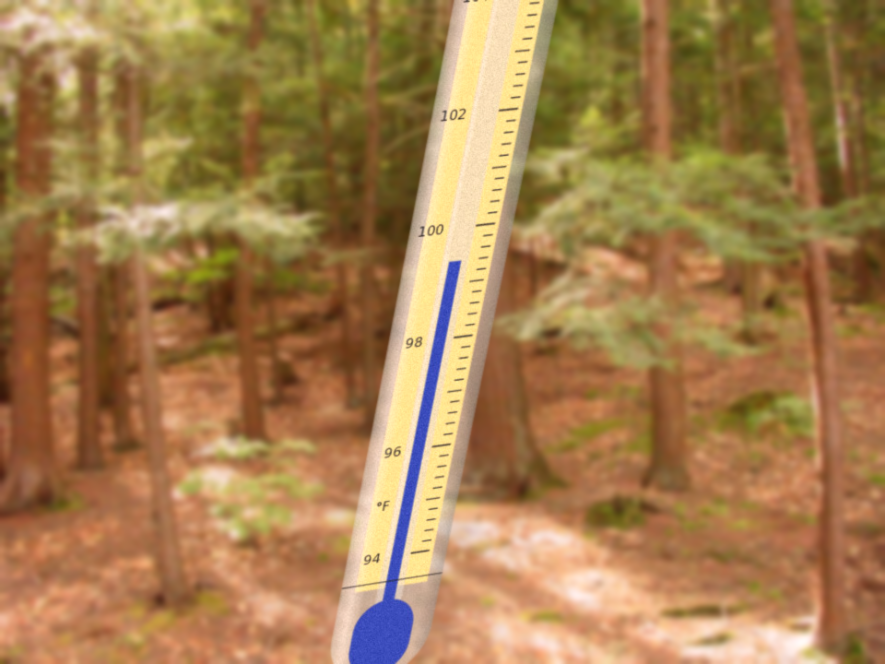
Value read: 99.4 °F
